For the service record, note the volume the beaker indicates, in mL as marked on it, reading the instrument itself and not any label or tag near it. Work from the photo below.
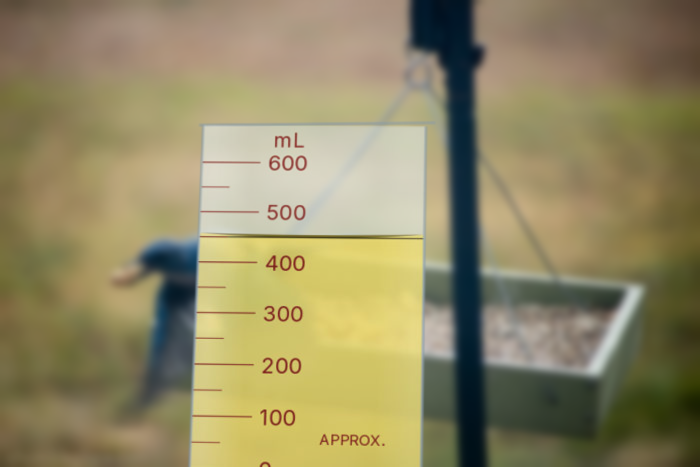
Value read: 450 mL
